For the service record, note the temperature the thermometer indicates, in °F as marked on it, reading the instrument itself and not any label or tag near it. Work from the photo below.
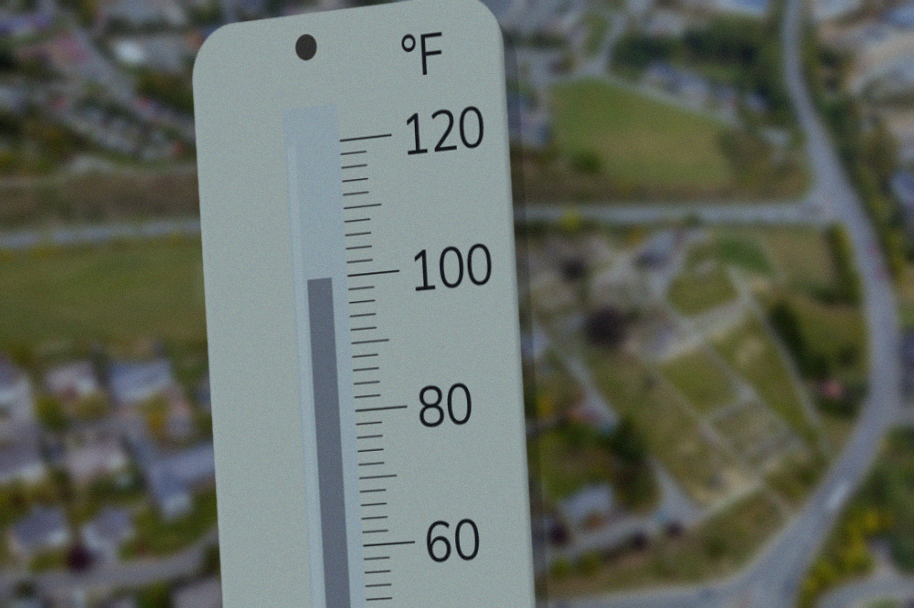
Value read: 100 °F
